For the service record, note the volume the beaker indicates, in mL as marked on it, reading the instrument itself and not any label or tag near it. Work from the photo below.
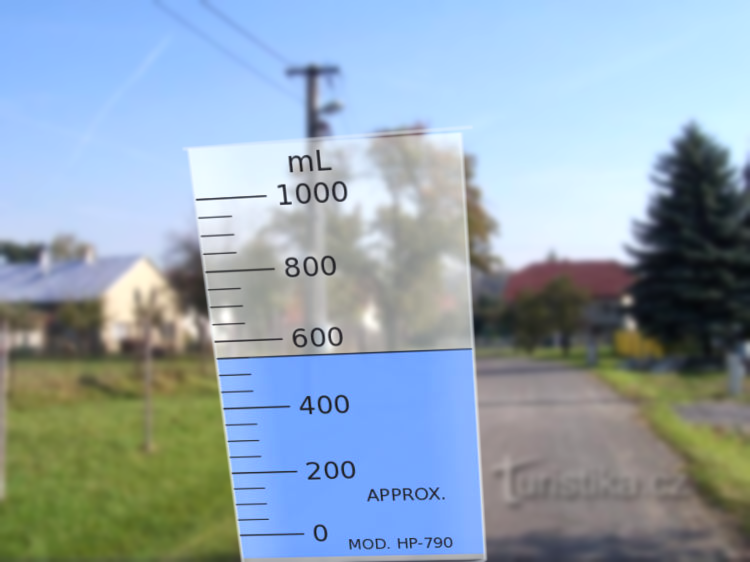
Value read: 550 mL
